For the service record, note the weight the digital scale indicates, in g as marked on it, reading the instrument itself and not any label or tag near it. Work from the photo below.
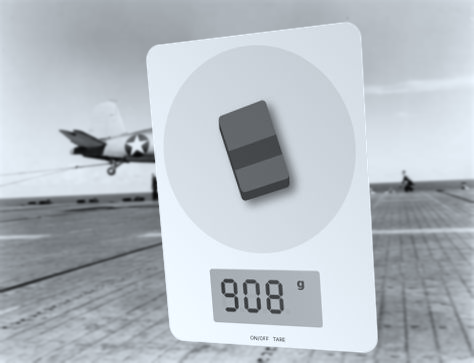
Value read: 908 g
